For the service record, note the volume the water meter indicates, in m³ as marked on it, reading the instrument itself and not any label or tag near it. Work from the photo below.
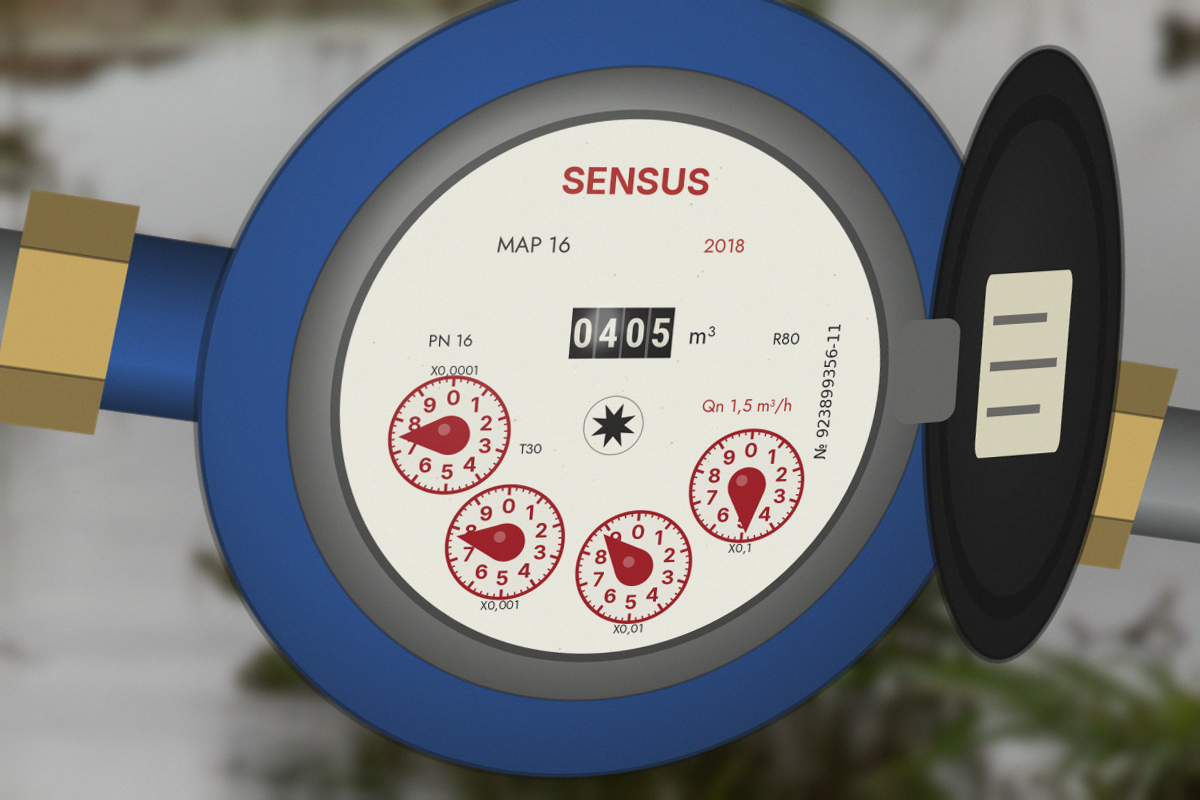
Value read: 405.4877 m³
